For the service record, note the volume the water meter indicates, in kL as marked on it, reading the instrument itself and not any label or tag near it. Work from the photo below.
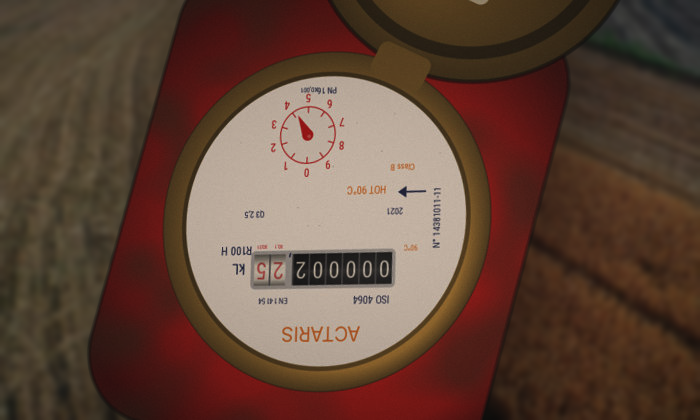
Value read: 2.254 kL
